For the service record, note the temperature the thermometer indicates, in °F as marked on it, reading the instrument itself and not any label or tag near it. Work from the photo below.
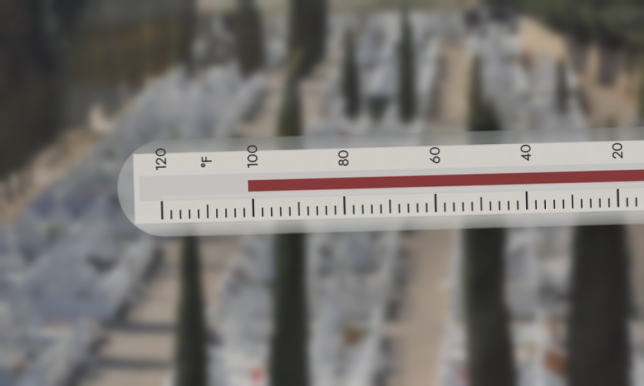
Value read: 101 °F
